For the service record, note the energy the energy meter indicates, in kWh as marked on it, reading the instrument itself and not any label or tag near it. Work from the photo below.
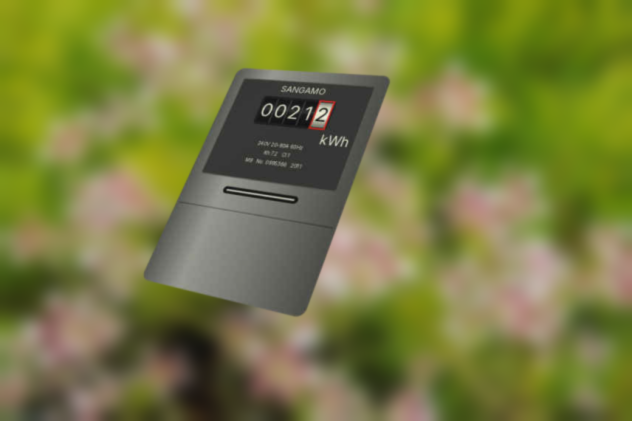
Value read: 21.2 kWh
